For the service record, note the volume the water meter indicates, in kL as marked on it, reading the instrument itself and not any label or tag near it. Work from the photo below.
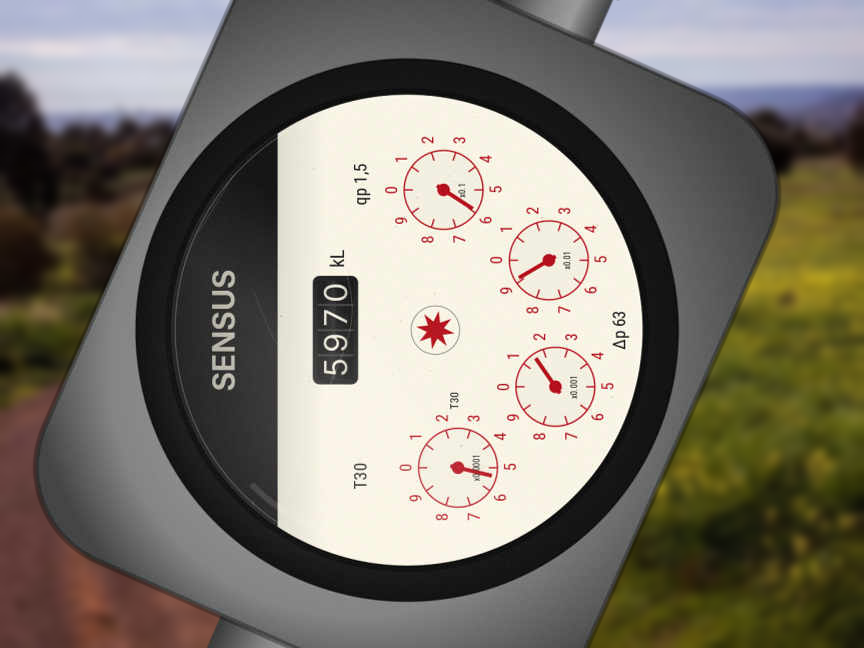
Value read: 5970.5915 kL
